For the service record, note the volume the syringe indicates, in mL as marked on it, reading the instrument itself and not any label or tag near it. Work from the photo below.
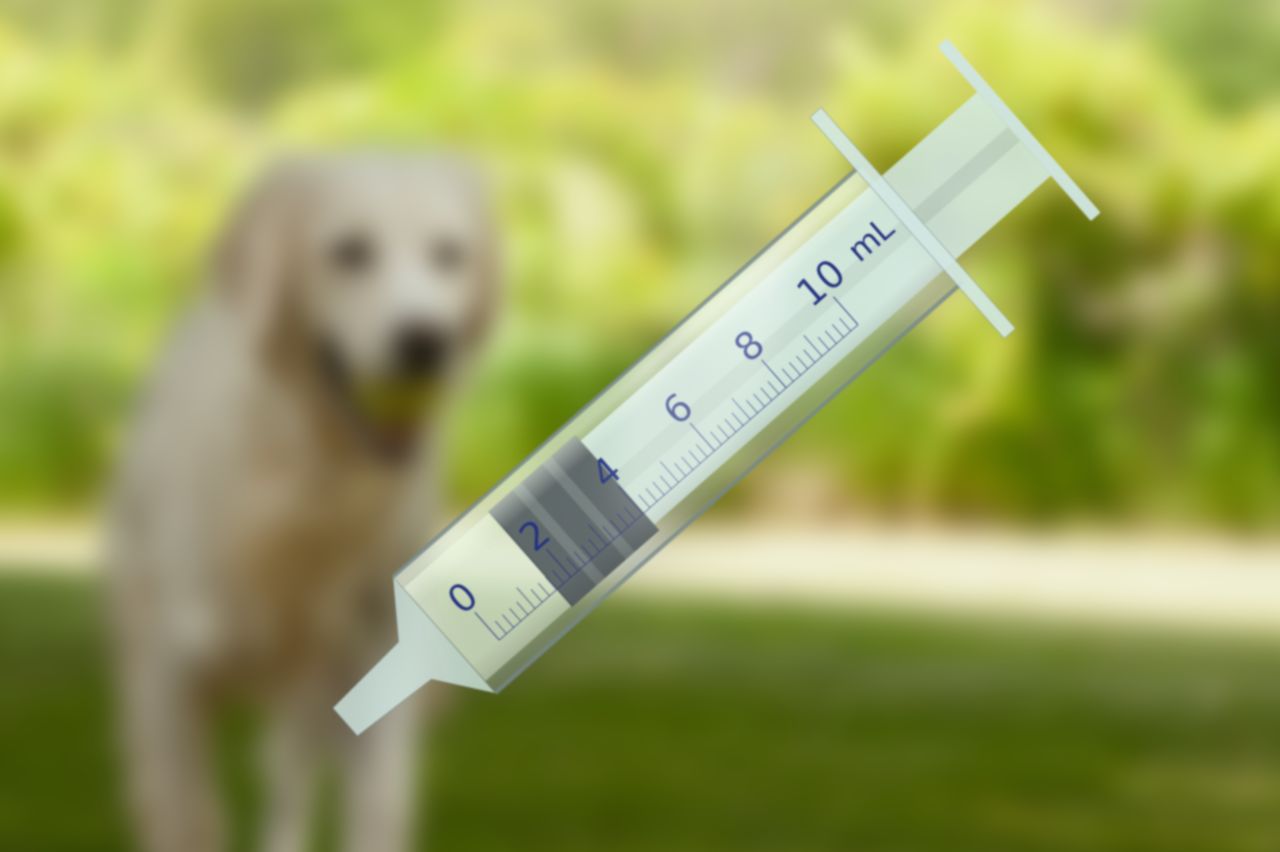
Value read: 1.6 mL
